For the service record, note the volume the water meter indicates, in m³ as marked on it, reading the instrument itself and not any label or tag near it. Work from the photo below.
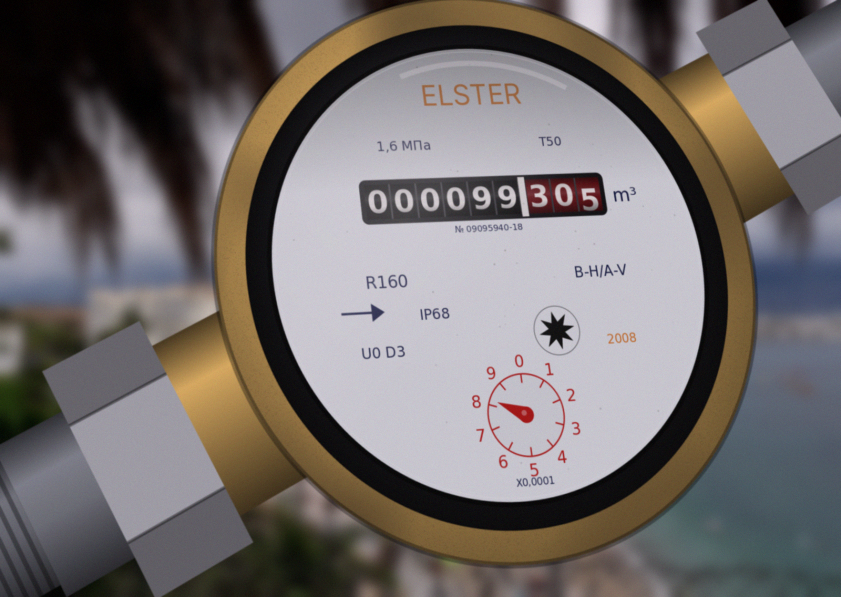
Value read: 99.3048 m³
